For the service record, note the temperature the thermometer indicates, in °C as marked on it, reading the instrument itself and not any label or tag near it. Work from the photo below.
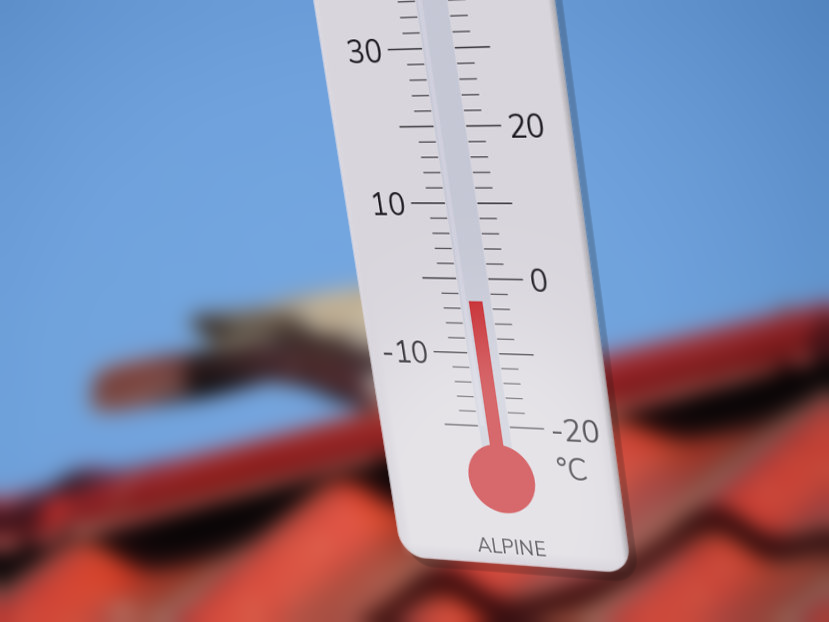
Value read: -3 °C
